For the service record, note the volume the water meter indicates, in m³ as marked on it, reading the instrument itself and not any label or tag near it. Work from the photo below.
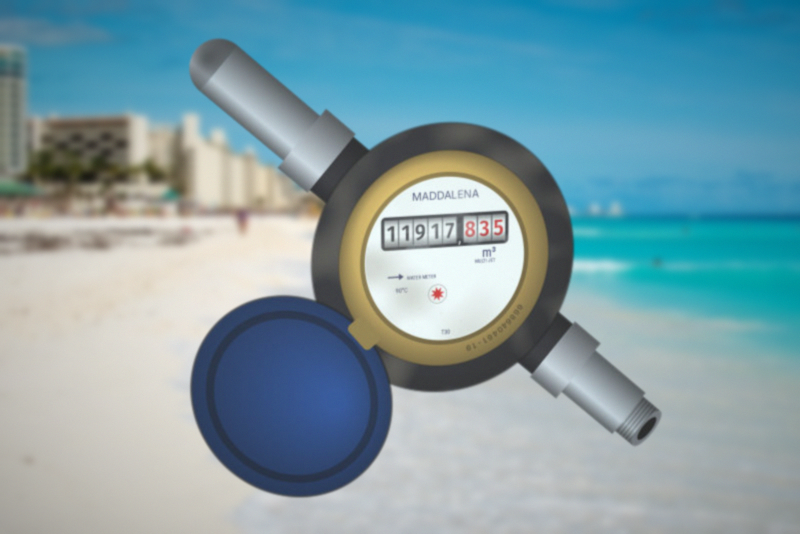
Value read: 11917.835 m³
